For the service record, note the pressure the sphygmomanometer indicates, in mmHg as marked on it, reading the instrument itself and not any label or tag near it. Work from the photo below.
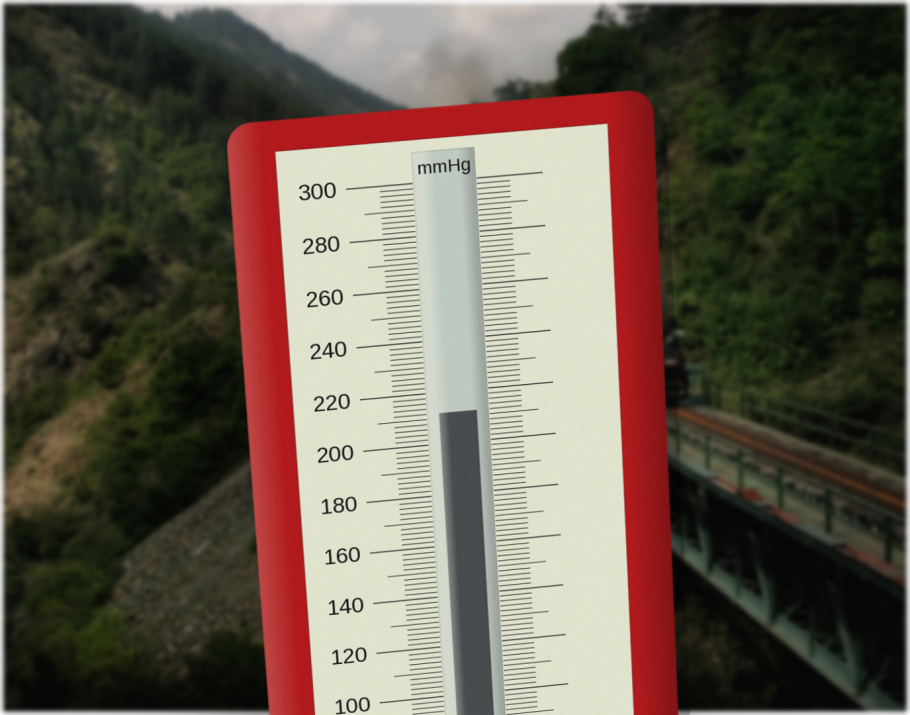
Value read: 212 mmHg
